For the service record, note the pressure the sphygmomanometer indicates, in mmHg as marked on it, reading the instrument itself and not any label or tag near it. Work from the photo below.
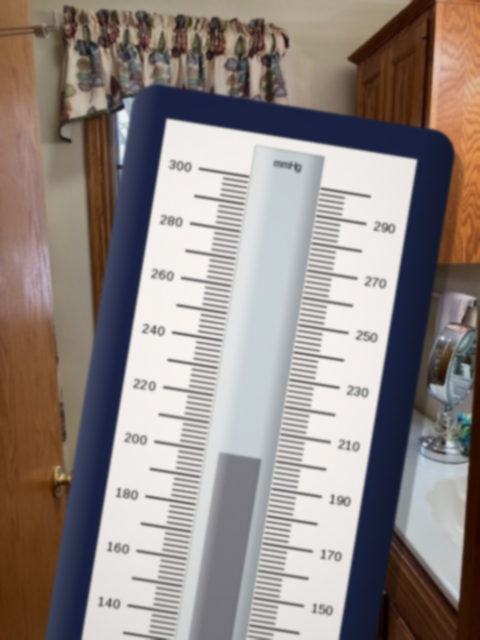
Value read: 200 mmHg
